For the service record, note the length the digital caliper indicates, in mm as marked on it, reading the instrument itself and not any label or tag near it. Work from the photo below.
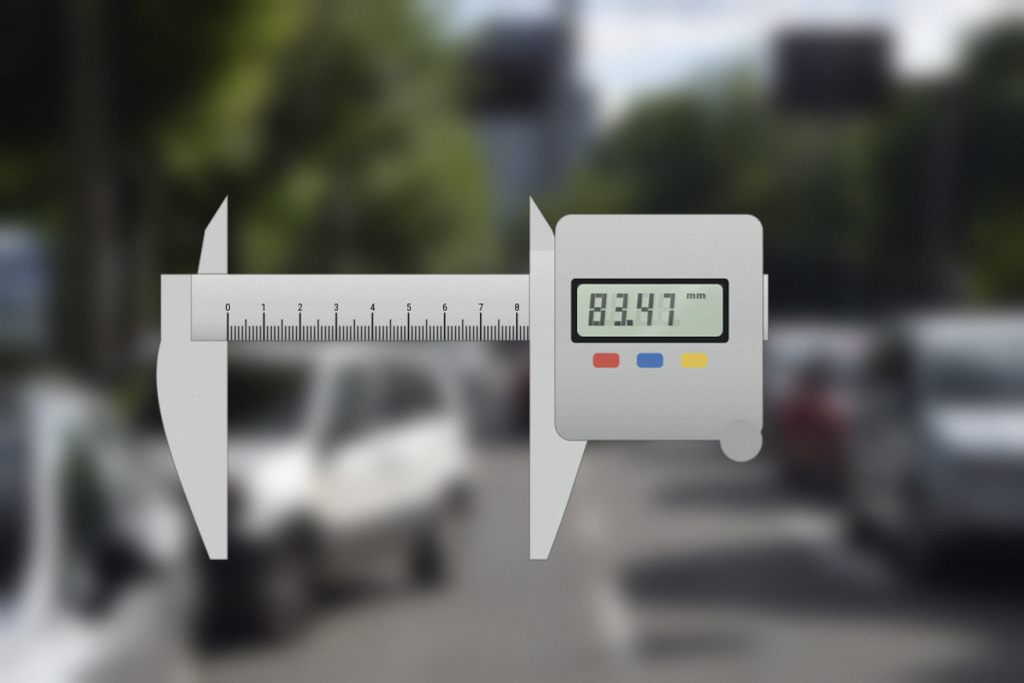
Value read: 83.47 mm
